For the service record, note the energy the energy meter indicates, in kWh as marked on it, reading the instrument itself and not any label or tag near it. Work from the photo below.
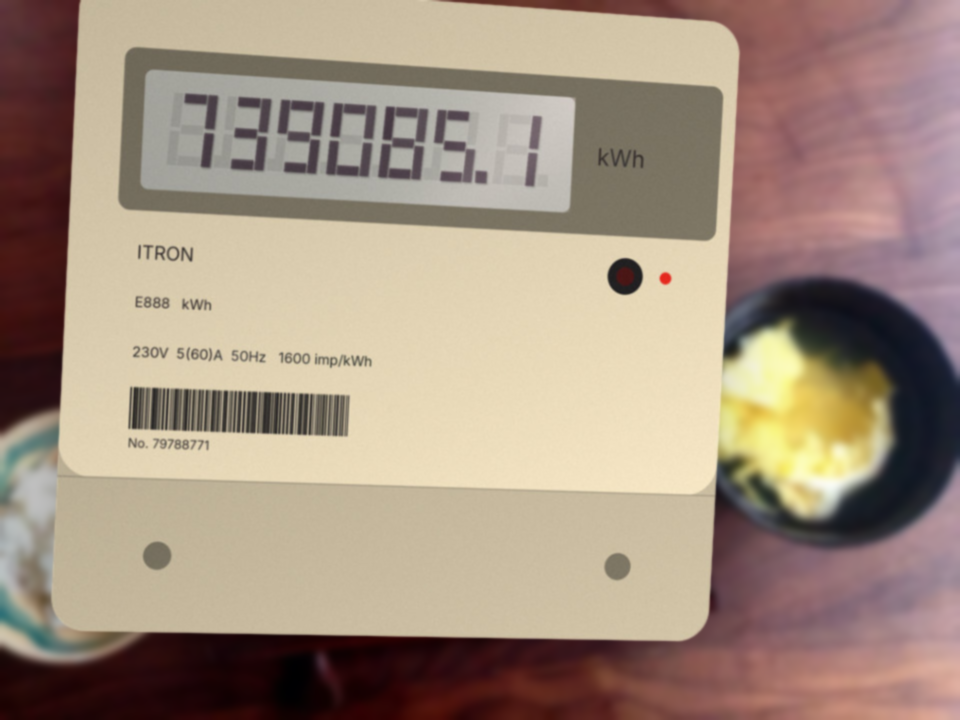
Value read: 739085.1 kWh
